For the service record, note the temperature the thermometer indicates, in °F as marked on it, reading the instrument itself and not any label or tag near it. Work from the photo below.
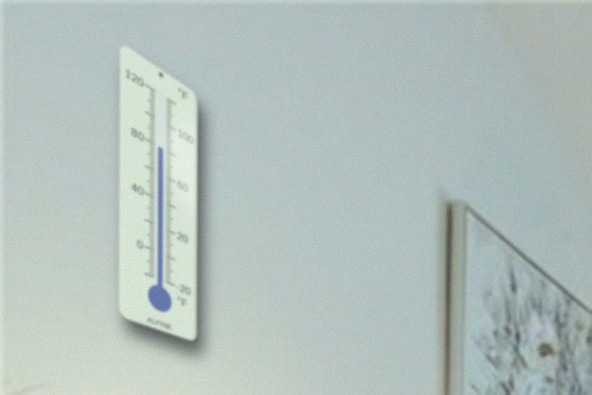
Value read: 80 °F
